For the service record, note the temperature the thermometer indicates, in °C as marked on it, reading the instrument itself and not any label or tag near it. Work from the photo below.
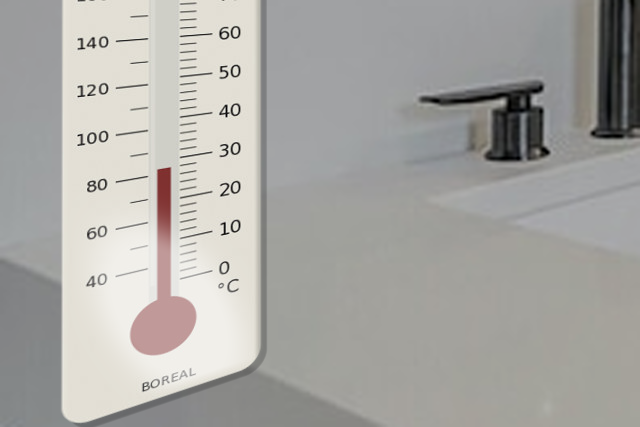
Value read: 28 °C
